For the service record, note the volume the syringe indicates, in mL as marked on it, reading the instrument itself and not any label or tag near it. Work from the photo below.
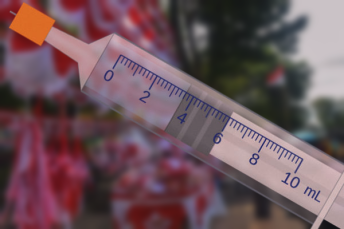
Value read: 3.6 mL
